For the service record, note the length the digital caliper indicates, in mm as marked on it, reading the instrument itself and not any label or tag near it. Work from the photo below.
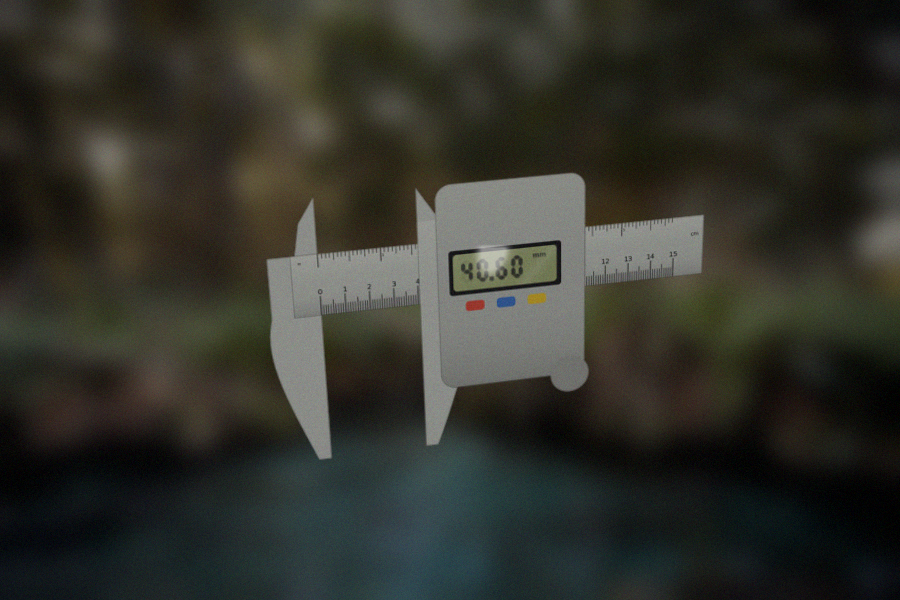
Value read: 40.60 mm
